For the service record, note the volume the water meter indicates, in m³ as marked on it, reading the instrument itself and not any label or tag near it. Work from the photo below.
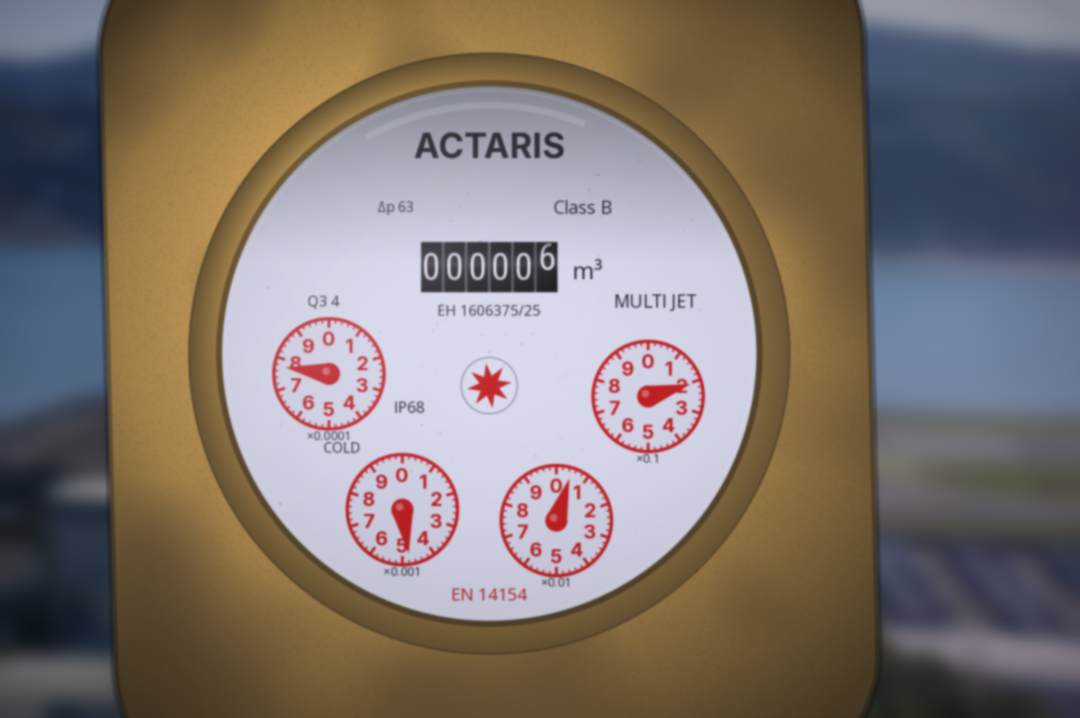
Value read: 6.2047 m³
